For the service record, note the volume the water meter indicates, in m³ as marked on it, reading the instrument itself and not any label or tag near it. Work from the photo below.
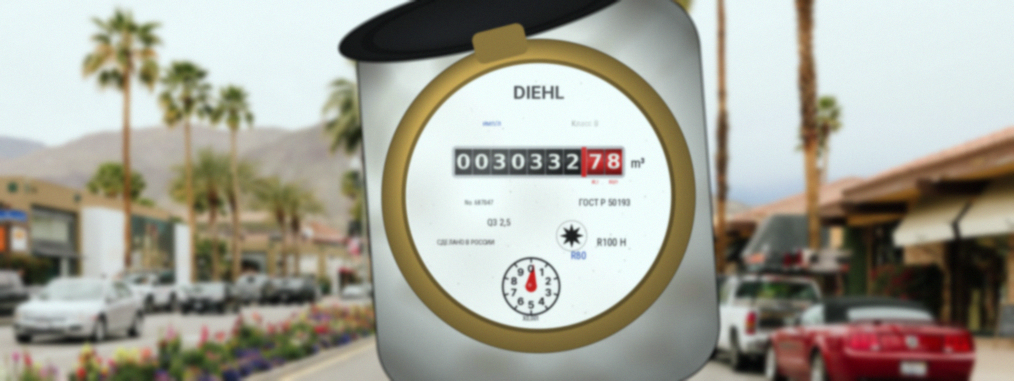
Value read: 30332.780 m³
